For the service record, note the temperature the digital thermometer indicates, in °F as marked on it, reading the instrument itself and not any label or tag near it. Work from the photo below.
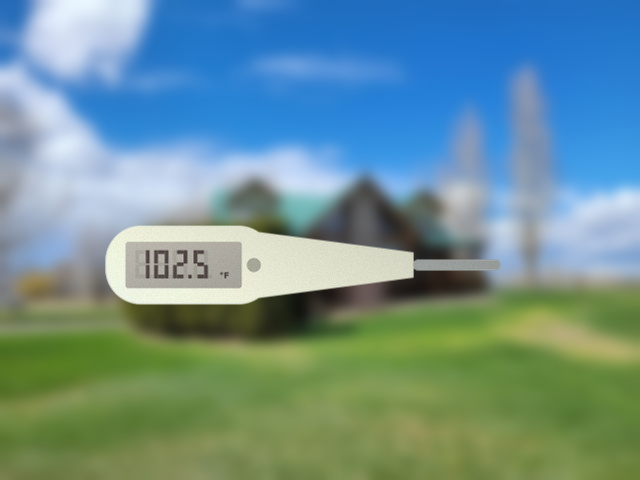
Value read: 102.5 °F
